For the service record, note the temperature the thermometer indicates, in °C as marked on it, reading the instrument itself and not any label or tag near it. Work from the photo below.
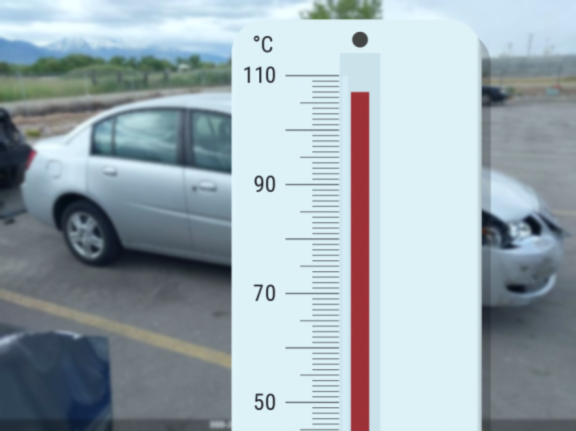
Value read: 107 °C
